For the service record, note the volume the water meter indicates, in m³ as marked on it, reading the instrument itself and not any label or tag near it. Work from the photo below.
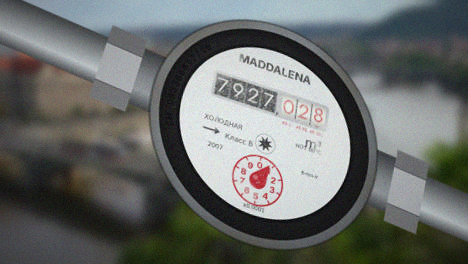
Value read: 7927.0280 m³
